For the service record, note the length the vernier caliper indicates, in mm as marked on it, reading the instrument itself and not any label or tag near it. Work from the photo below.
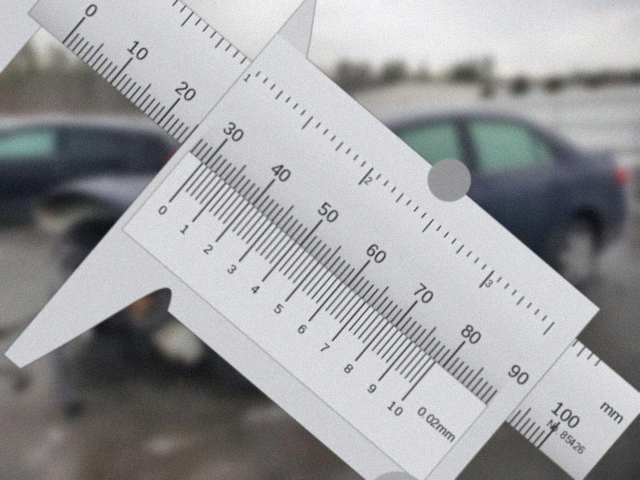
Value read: 29.5 mm
